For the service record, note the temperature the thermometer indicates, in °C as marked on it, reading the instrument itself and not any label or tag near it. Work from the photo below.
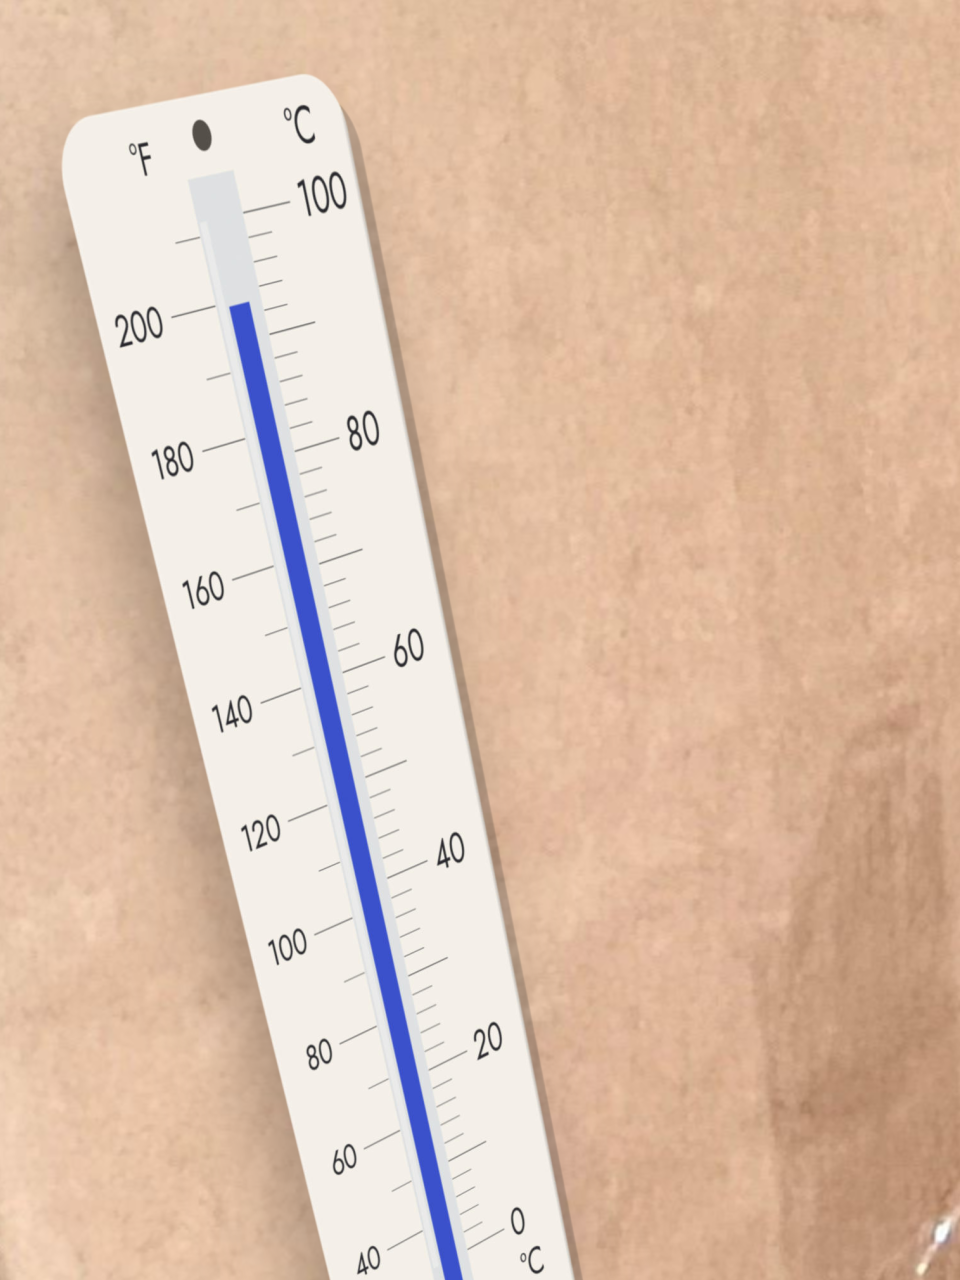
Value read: 93 °C
